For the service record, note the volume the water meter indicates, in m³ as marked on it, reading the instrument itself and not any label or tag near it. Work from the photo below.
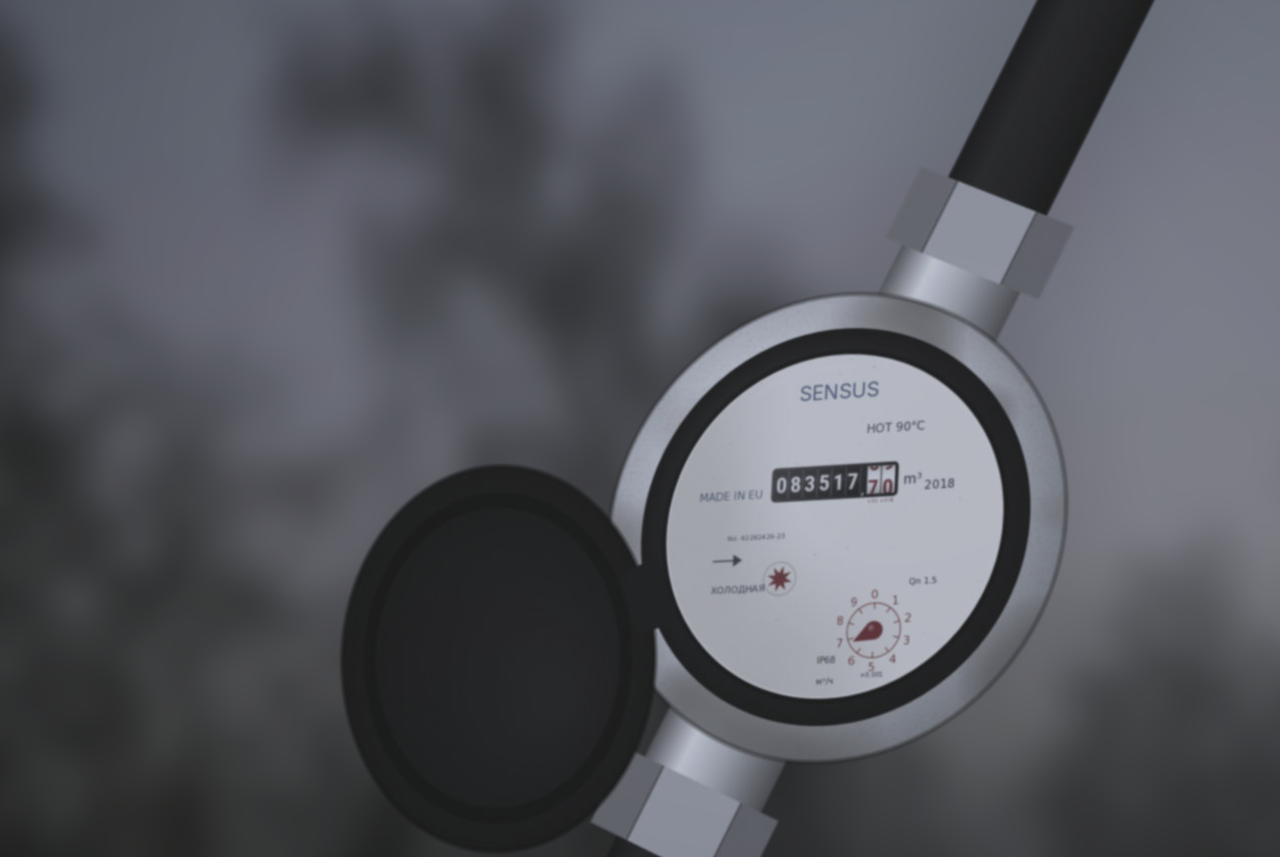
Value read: 83517.696 m³
